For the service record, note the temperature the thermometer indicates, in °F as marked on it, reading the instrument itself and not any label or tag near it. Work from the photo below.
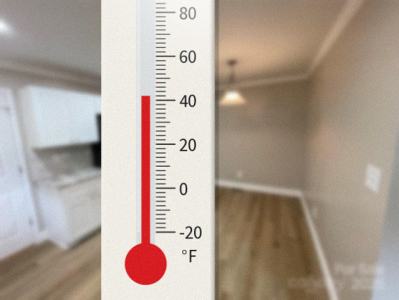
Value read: 42 °F
